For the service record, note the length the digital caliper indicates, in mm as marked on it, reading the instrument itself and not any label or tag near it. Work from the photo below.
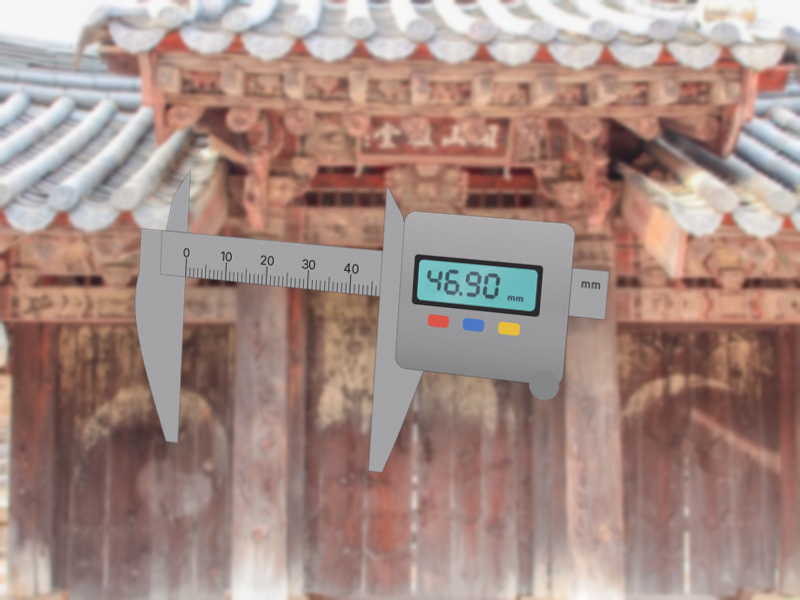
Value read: 46.90 mm
